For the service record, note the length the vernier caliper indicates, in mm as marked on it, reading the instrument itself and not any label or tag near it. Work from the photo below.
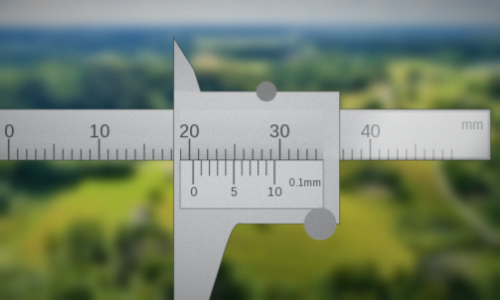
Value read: 20.4 mm
